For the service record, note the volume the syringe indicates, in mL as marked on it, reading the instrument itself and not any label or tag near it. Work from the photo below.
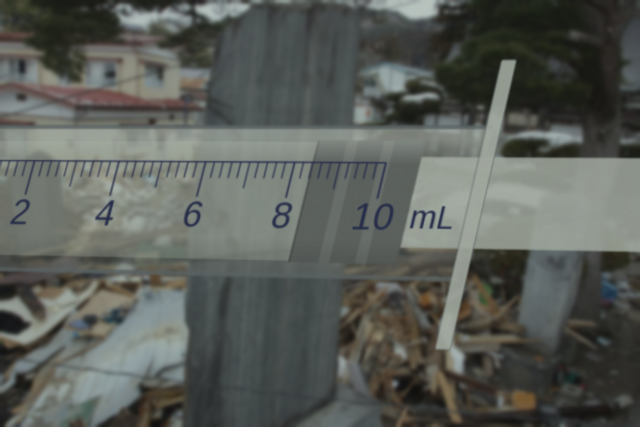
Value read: 8.4 mL
